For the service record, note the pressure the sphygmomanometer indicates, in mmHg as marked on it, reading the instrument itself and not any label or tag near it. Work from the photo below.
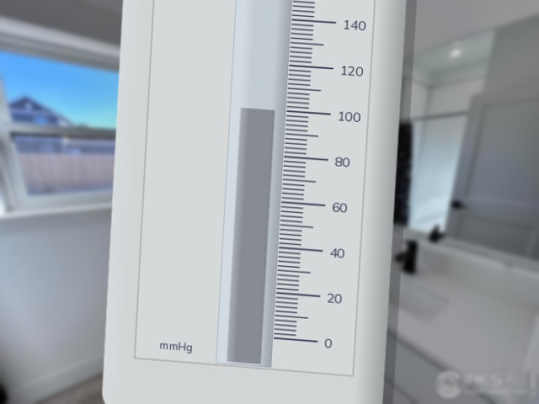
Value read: 100 mmHg
